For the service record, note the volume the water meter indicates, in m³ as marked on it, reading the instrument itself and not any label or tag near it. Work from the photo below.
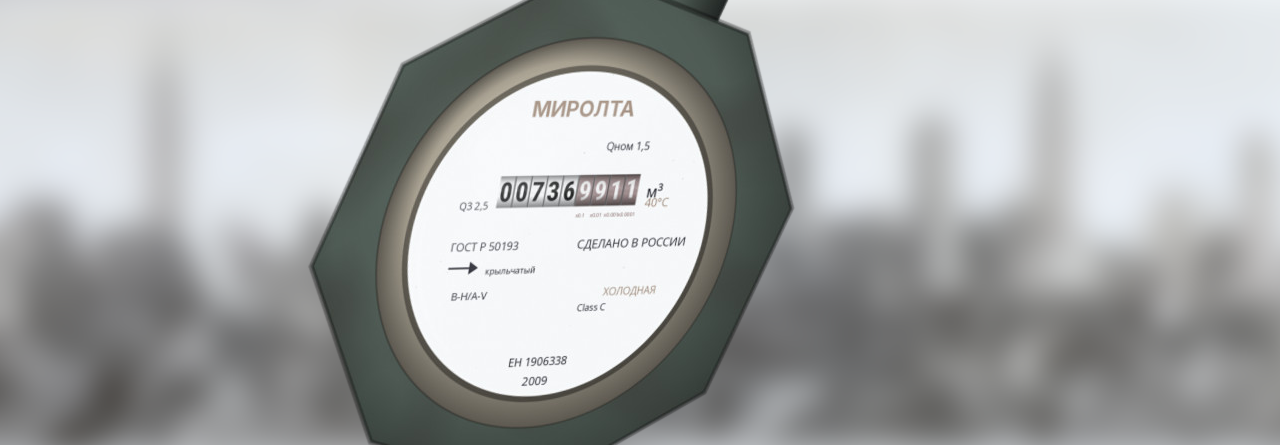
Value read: 736.9911 m³
